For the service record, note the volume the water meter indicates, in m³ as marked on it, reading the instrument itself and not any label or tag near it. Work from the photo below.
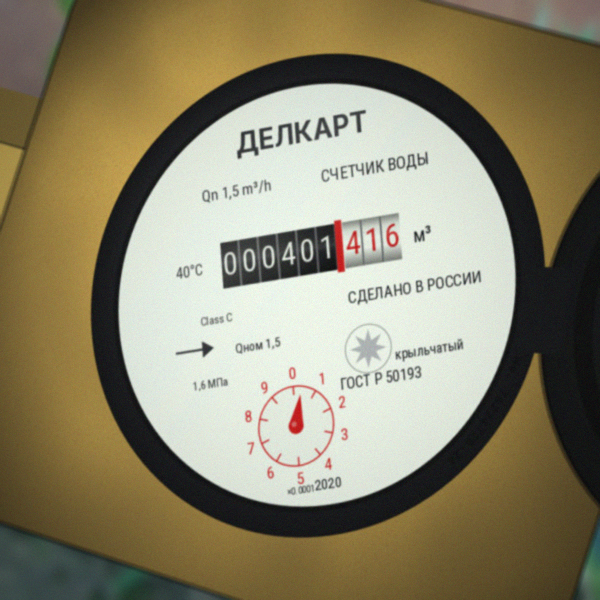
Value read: 401.4160 m³
